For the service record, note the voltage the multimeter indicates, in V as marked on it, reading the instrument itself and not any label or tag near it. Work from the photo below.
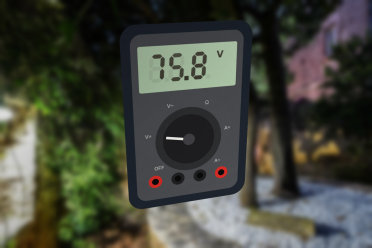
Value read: 75.8 V
